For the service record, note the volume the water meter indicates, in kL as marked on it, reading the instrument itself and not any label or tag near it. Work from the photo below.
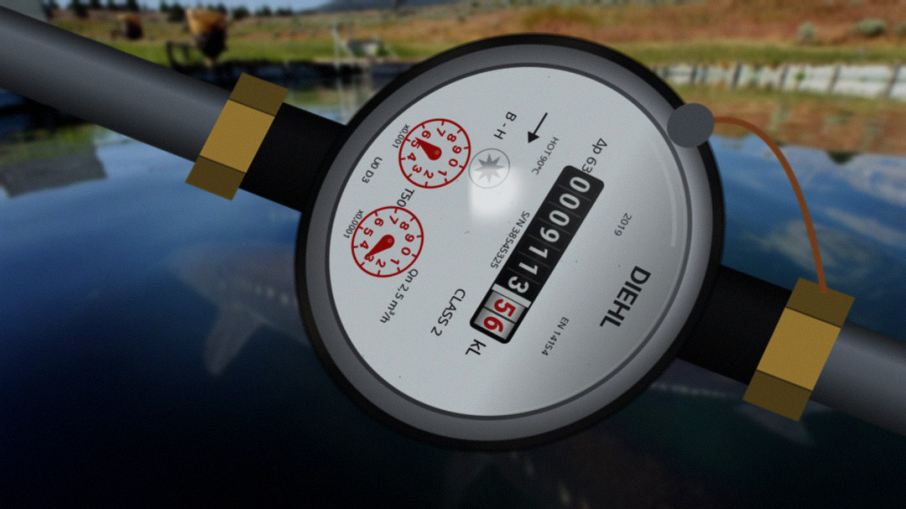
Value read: 9113.5653 kL
